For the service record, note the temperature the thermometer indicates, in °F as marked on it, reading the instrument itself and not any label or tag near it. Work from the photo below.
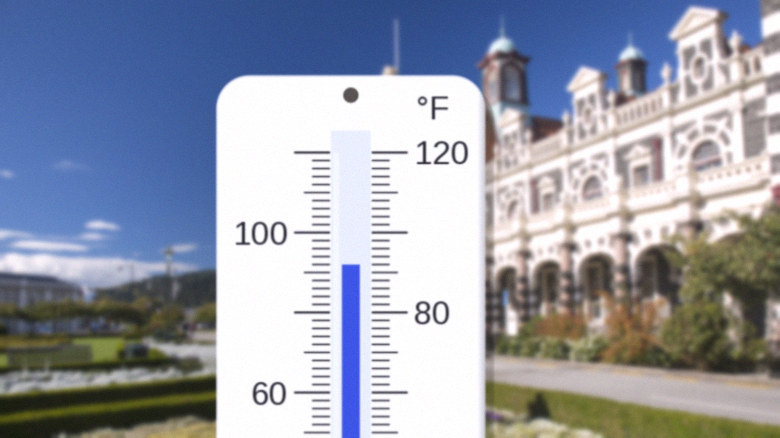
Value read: 92 °F
